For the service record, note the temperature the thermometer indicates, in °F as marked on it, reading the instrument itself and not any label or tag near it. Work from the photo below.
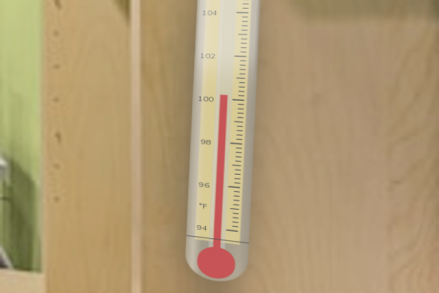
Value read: 100.2 °F
